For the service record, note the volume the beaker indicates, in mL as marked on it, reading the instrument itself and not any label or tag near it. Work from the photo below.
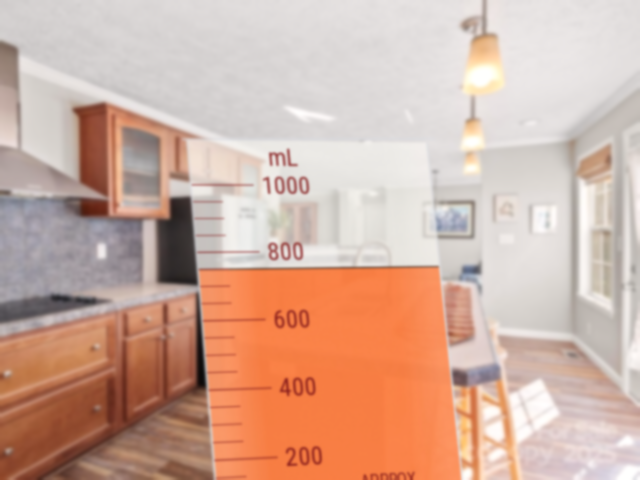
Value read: 750 mL
